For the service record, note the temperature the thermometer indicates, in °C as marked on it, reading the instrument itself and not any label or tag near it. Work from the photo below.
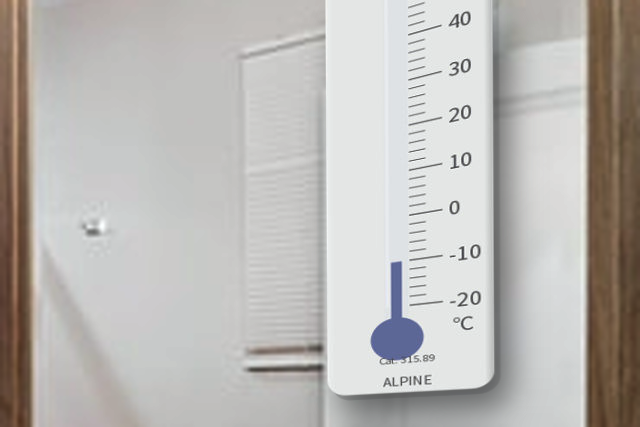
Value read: -10 °C
